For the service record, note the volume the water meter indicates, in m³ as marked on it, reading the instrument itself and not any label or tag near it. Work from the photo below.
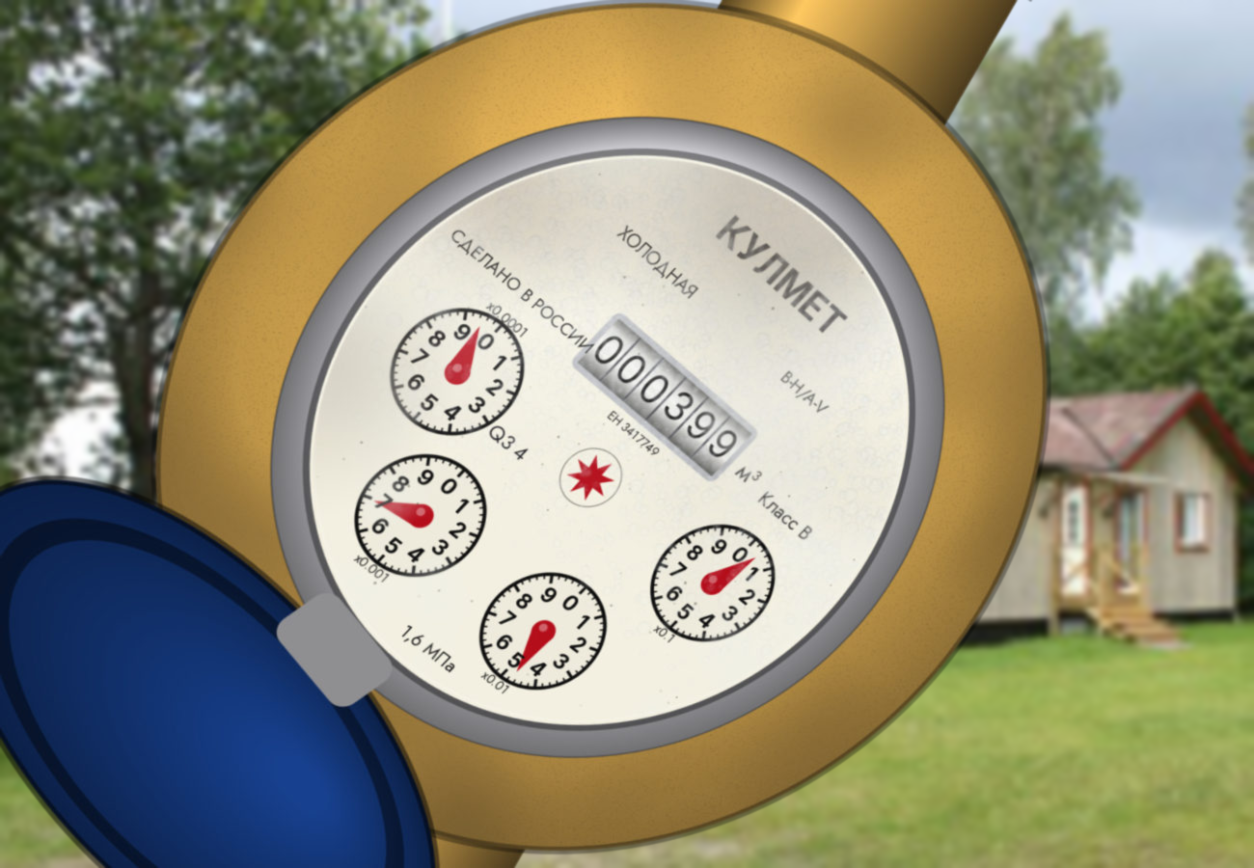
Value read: 399.0469 m³
